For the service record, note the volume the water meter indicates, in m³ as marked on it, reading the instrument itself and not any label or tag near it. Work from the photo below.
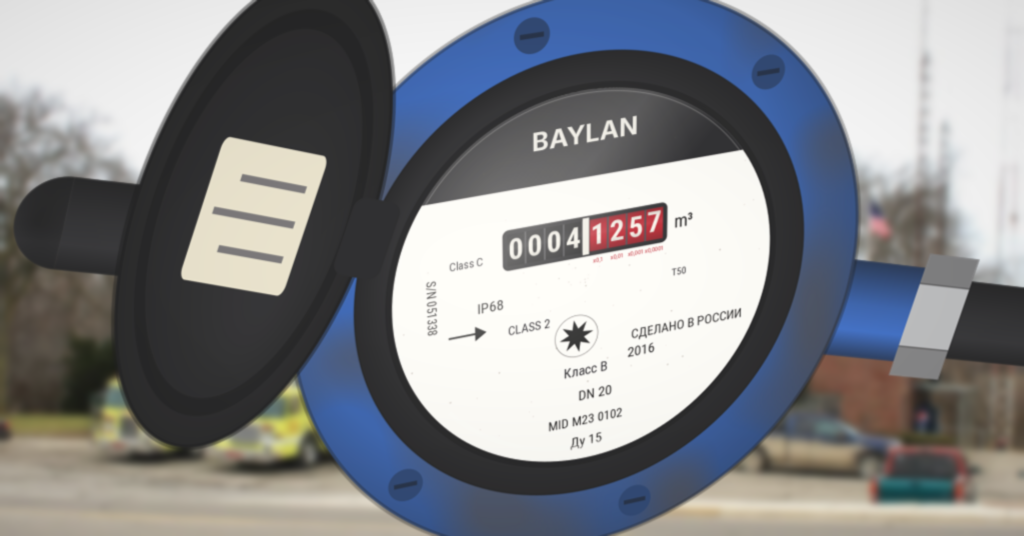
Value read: 4.1257 m³
